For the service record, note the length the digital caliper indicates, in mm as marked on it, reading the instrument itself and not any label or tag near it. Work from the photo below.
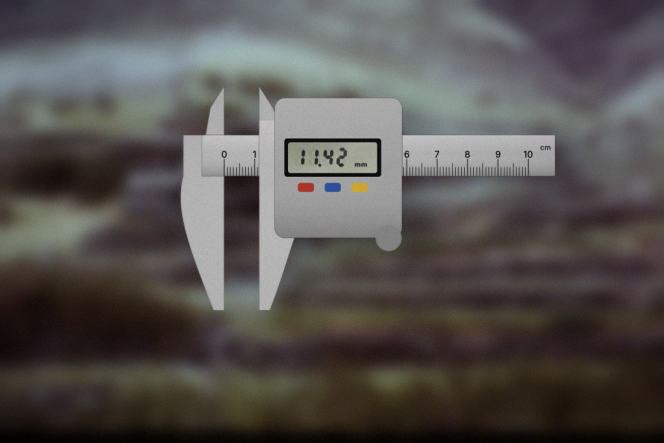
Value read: 11.42 mm
